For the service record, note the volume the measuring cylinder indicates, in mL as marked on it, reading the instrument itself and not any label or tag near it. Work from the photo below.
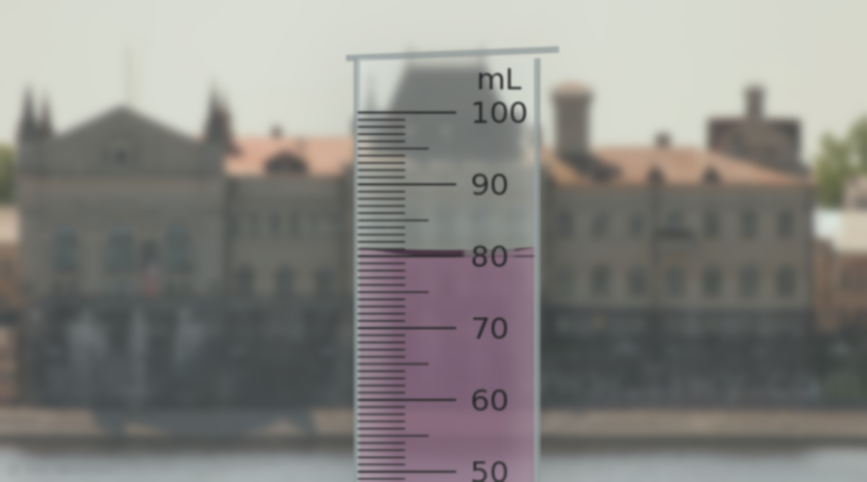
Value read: 80 mL
